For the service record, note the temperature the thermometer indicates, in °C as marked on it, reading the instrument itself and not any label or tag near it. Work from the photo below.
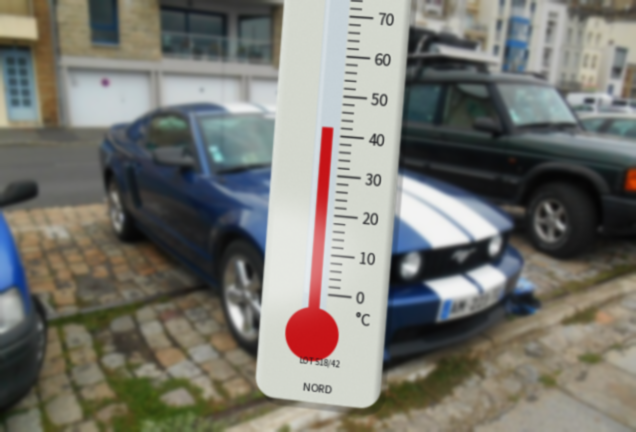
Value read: 42 °C
